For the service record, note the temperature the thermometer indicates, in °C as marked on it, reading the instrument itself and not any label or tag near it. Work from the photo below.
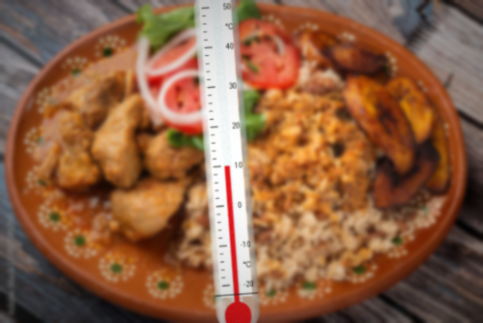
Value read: 10 °C
